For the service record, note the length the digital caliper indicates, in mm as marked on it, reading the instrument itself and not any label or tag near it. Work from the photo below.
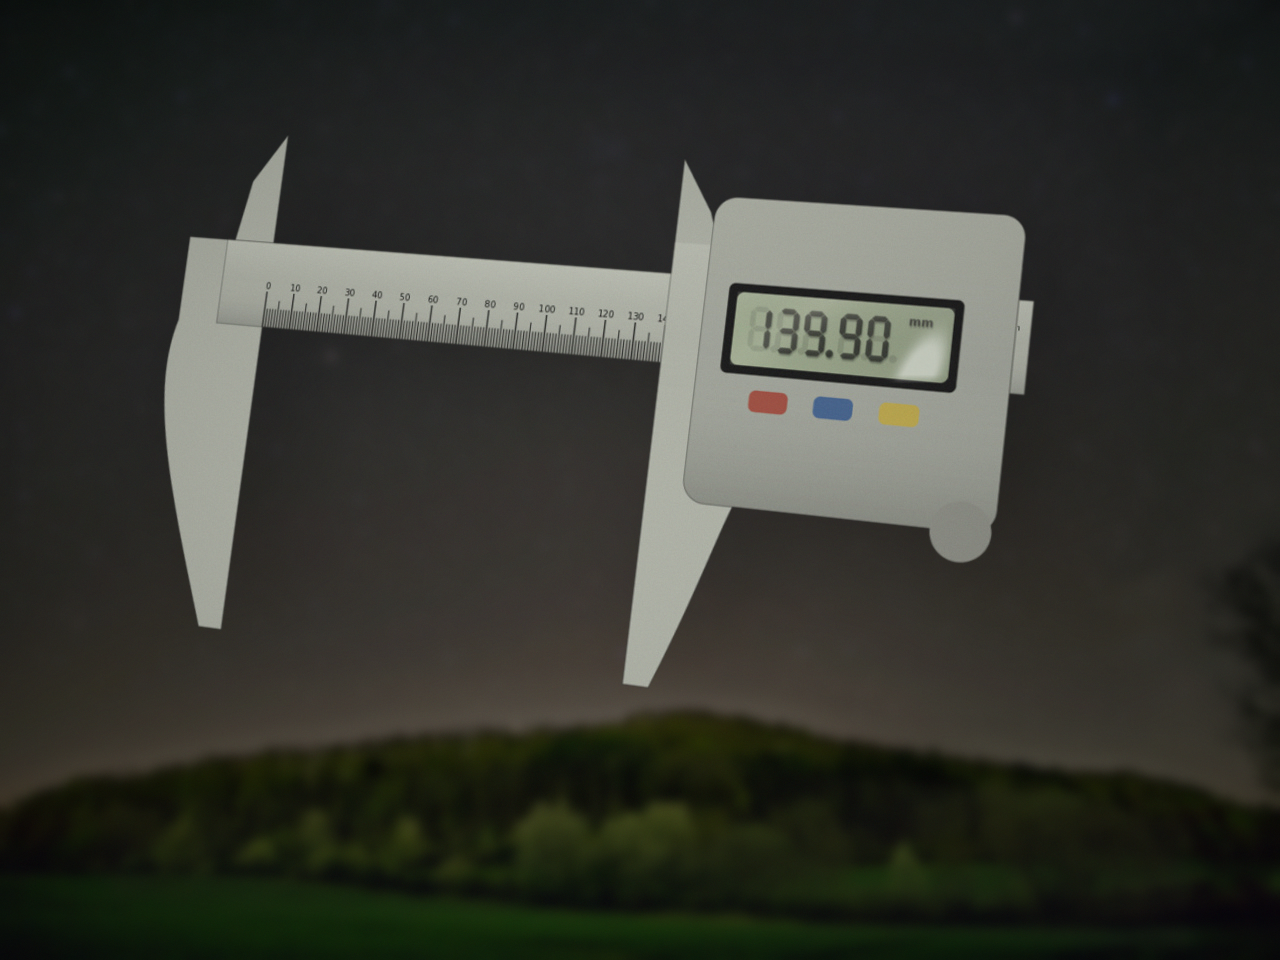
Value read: 139.90 mm
